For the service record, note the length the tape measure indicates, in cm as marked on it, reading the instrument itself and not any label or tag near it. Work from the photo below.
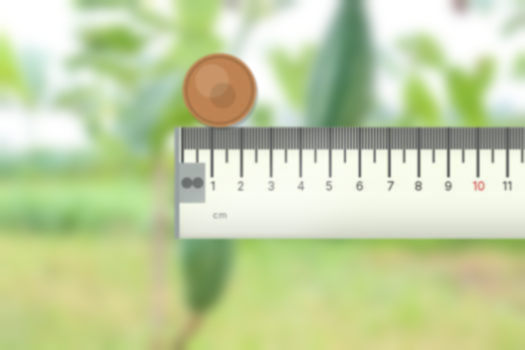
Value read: 2.5 cm
